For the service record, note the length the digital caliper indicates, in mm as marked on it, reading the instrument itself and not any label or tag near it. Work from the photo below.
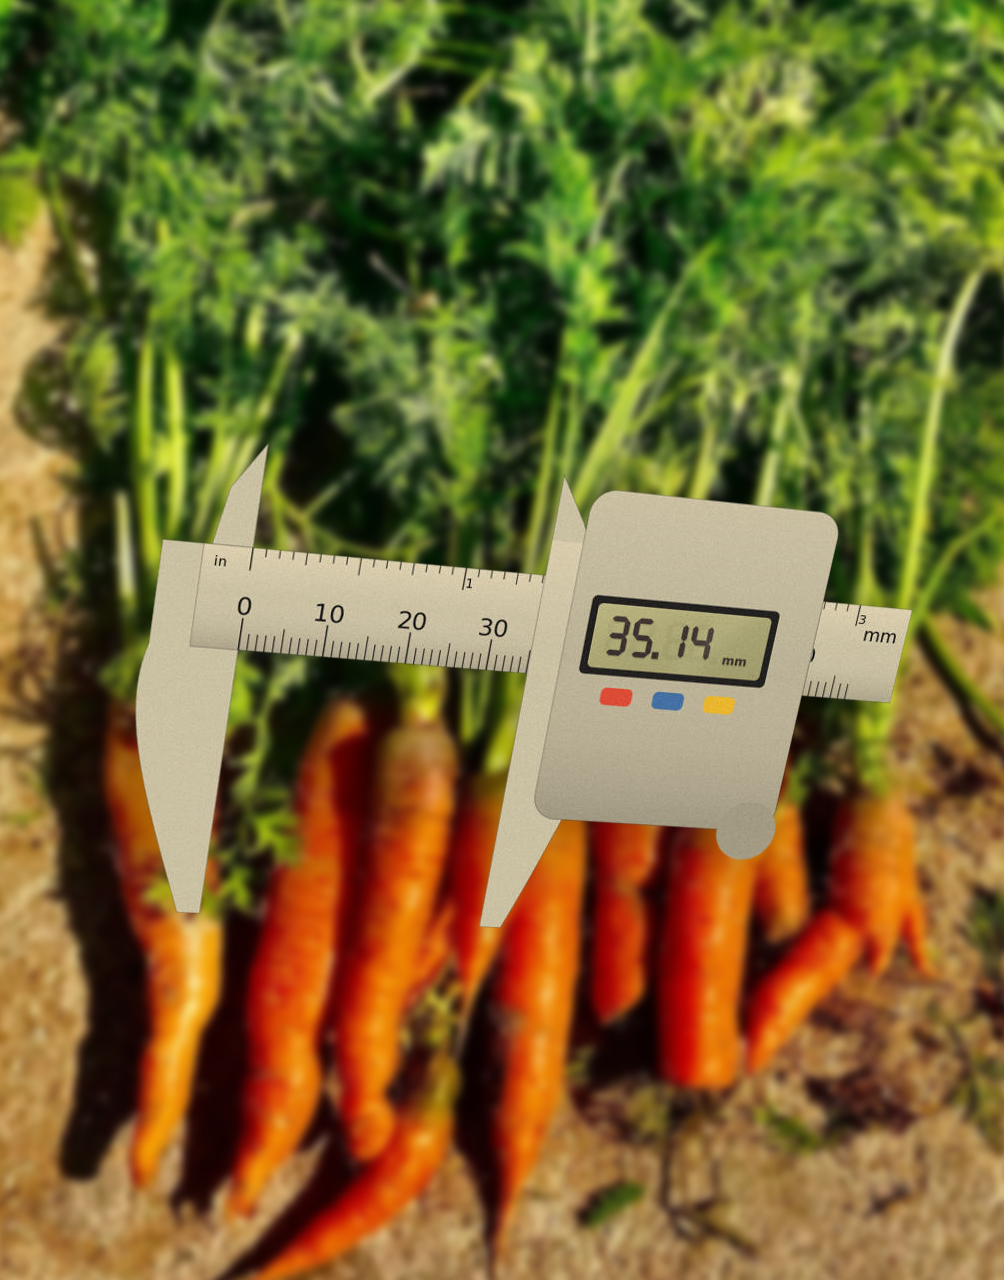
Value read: 35.14 mm
